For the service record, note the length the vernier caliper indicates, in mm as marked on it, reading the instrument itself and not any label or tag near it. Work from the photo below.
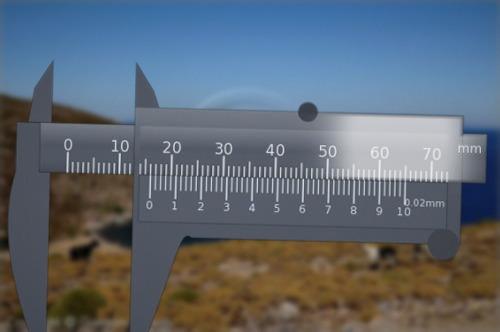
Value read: 16.0 mm
